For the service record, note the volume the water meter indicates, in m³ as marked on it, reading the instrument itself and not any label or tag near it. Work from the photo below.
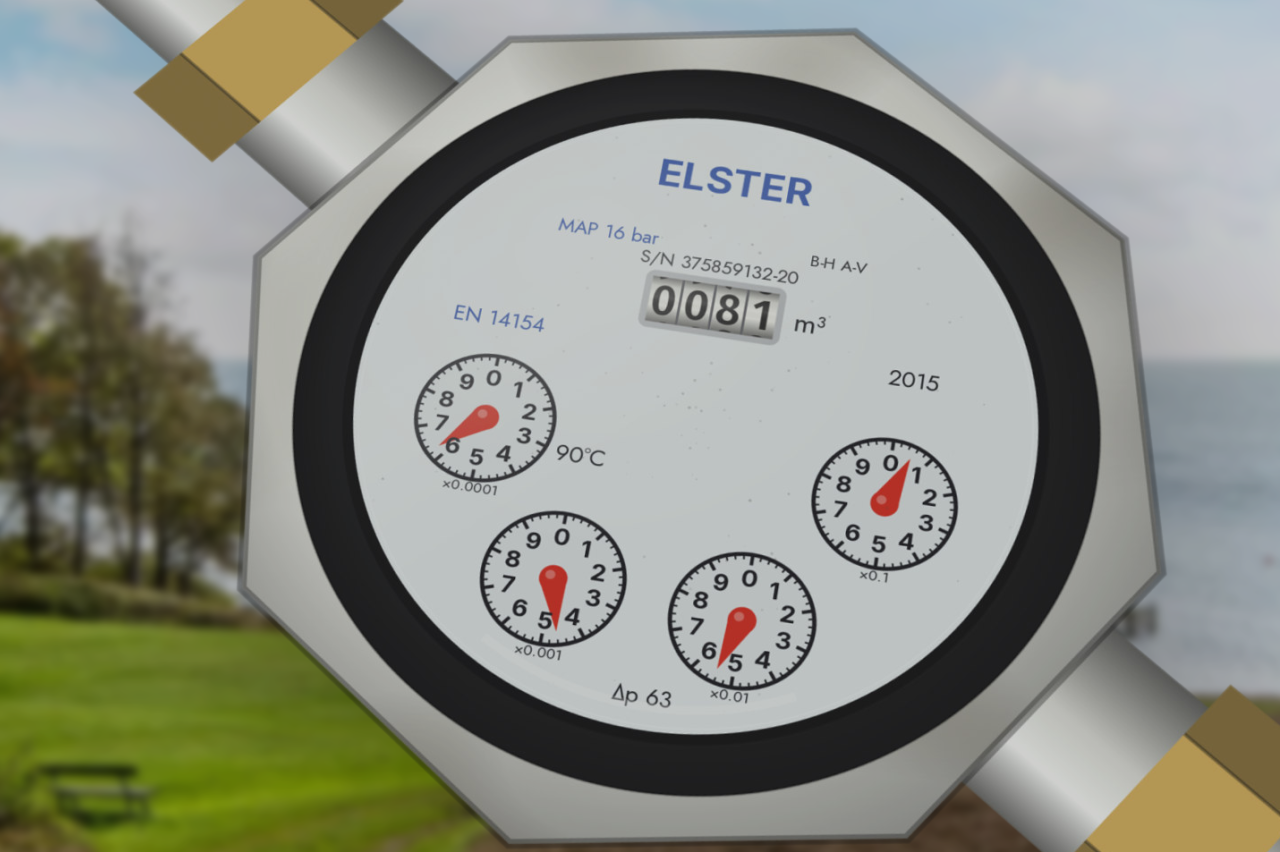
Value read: 81.0546 m³
